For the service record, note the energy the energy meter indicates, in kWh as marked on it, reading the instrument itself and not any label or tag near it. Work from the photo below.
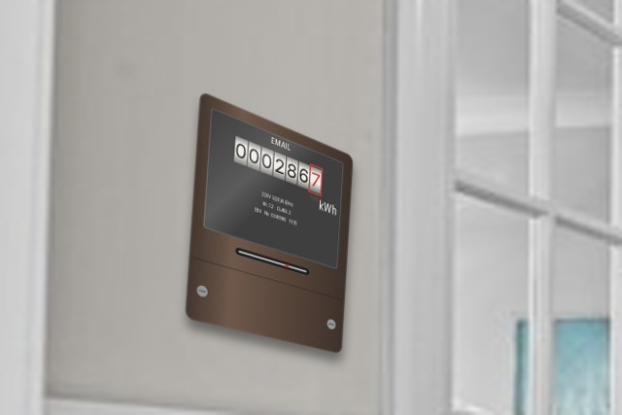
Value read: 286.7 kWh
